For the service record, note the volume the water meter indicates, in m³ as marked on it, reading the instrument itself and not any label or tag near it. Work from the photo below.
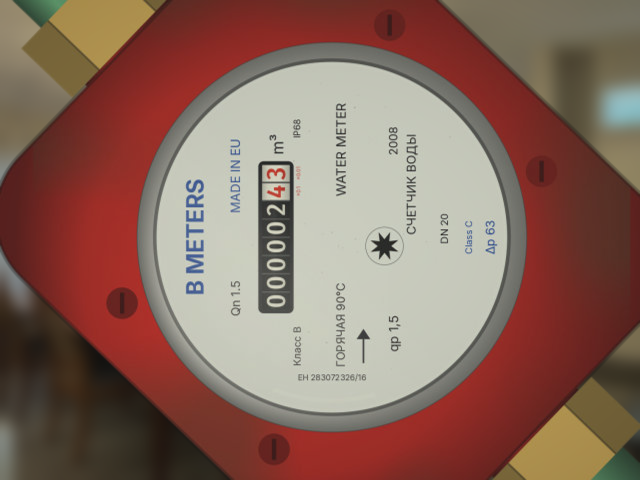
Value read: 2.43 m³
